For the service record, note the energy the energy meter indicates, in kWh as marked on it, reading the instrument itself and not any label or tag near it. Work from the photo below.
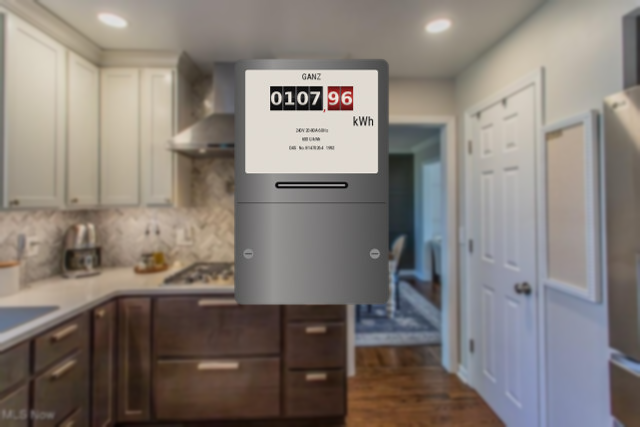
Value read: 107.96 kWh
